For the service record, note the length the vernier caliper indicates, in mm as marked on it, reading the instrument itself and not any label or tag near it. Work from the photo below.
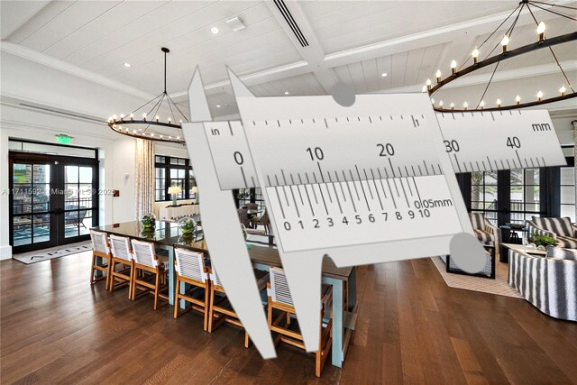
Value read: 3.6 mm
